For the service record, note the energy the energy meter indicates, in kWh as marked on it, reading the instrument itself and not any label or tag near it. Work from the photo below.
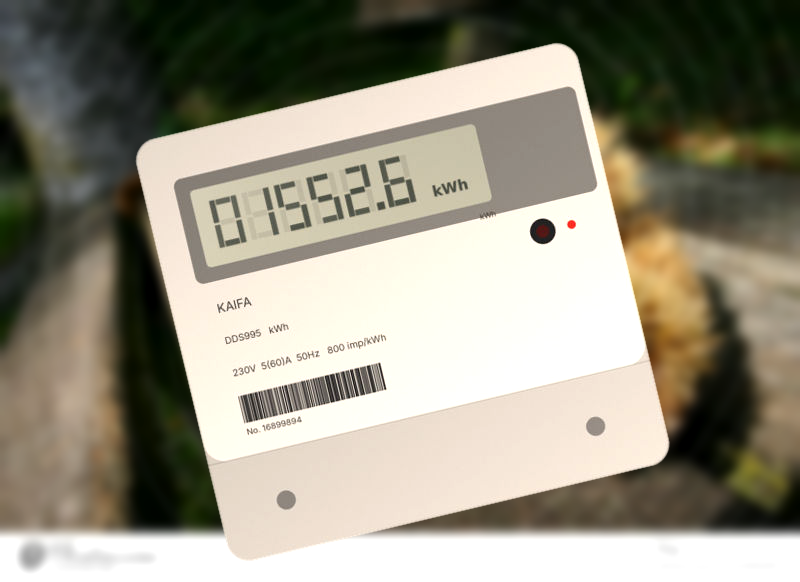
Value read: 1552.6 kWh
